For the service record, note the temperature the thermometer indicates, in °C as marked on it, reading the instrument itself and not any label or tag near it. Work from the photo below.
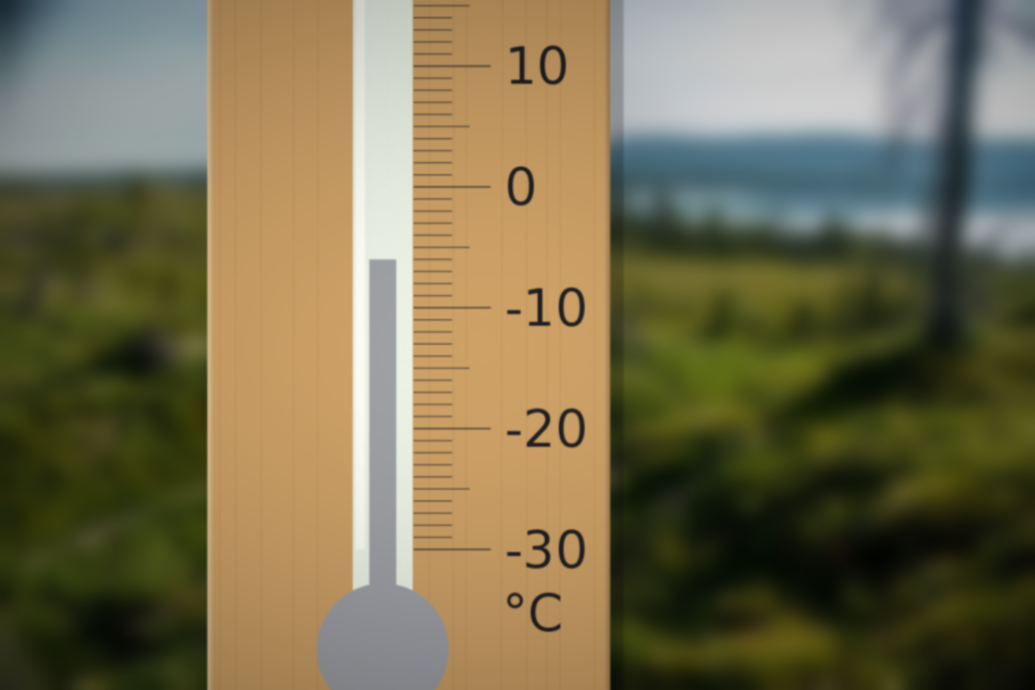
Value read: -6 °C
